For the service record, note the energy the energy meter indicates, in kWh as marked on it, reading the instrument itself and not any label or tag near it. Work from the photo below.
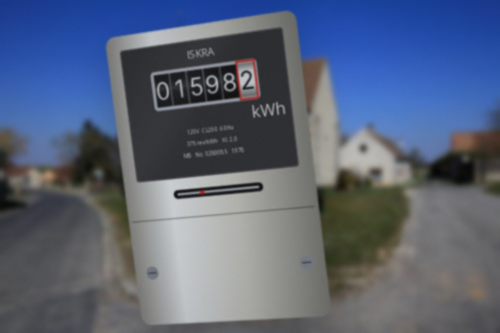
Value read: 1598.2 kWh
